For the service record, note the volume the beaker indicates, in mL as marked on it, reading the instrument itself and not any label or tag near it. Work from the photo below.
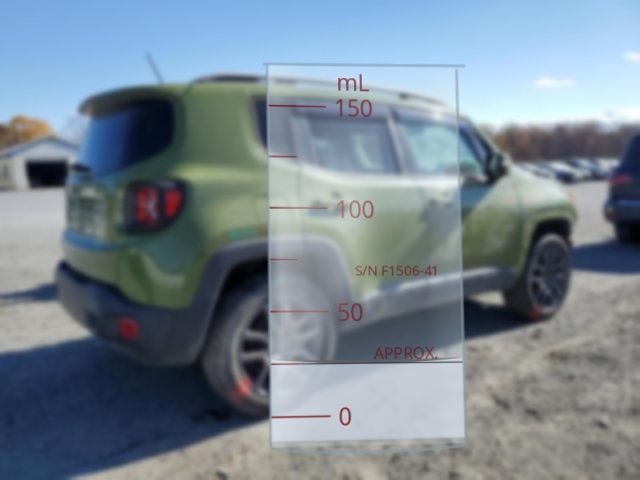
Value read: 25 mL
